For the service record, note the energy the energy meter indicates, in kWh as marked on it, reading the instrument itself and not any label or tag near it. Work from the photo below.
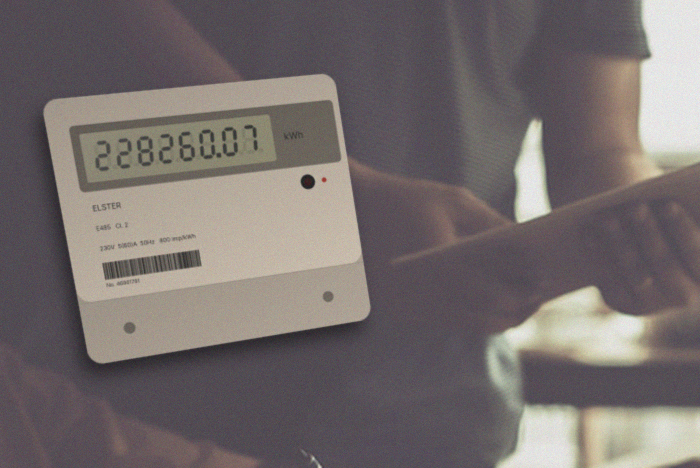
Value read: 228260.07 kWh
